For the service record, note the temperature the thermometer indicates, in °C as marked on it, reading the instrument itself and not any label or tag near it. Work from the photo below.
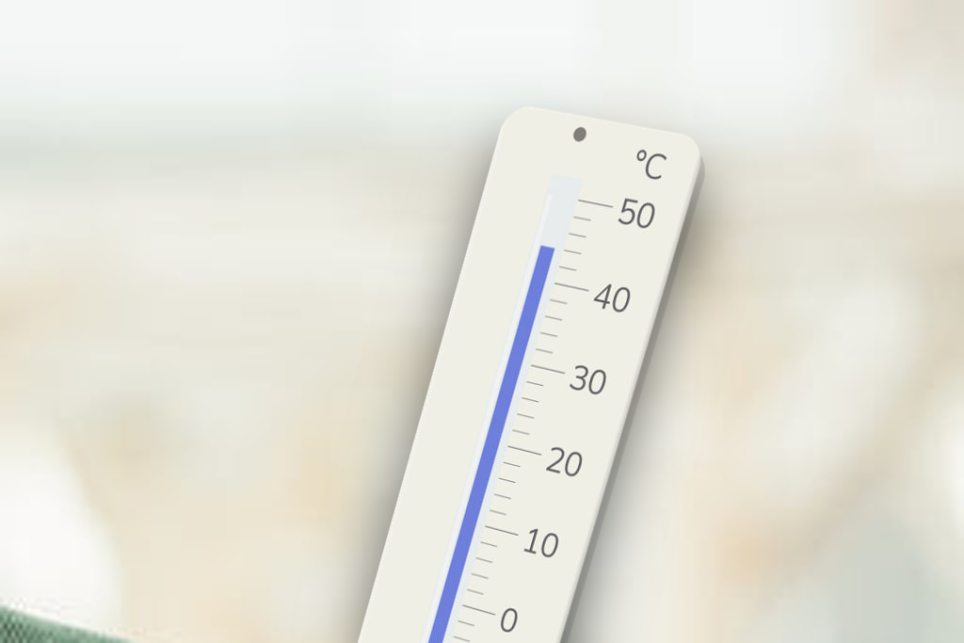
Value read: 44 °C
